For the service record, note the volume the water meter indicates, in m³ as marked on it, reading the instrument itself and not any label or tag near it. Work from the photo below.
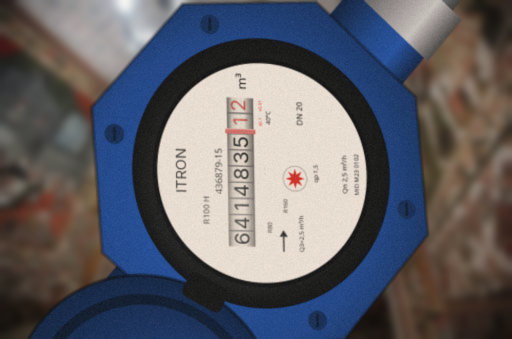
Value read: 6414835.12 m³
